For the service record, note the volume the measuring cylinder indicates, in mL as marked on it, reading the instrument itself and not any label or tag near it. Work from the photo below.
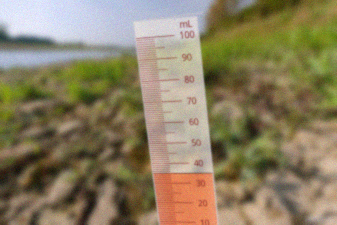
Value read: 35 mL
